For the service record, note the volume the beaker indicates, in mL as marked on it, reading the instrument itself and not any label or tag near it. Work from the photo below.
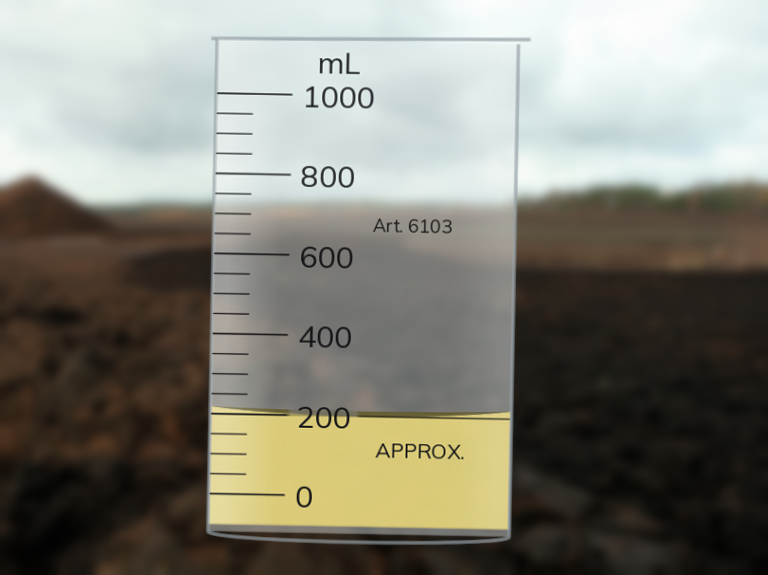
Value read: 200 mL
